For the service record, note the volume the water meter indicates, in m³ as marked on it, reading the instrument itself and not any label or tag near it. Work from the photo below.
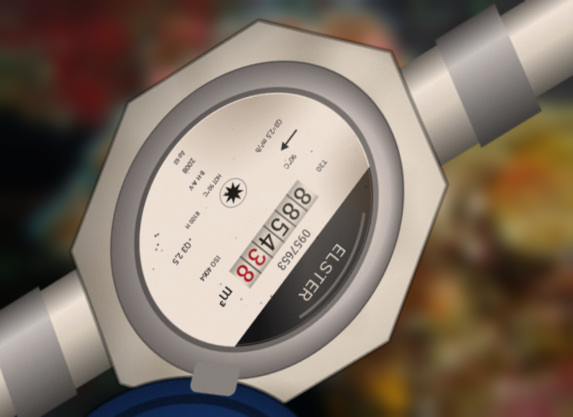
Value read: 8854.38 m³
